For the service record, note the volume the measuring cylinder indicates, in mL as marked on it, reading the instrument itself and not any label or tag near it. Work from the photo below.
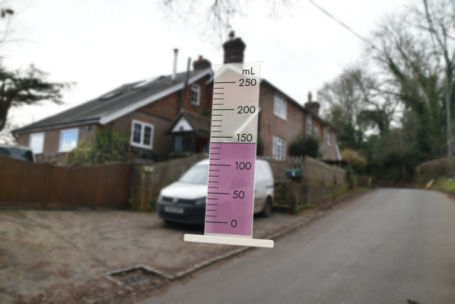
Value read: 140 mL
